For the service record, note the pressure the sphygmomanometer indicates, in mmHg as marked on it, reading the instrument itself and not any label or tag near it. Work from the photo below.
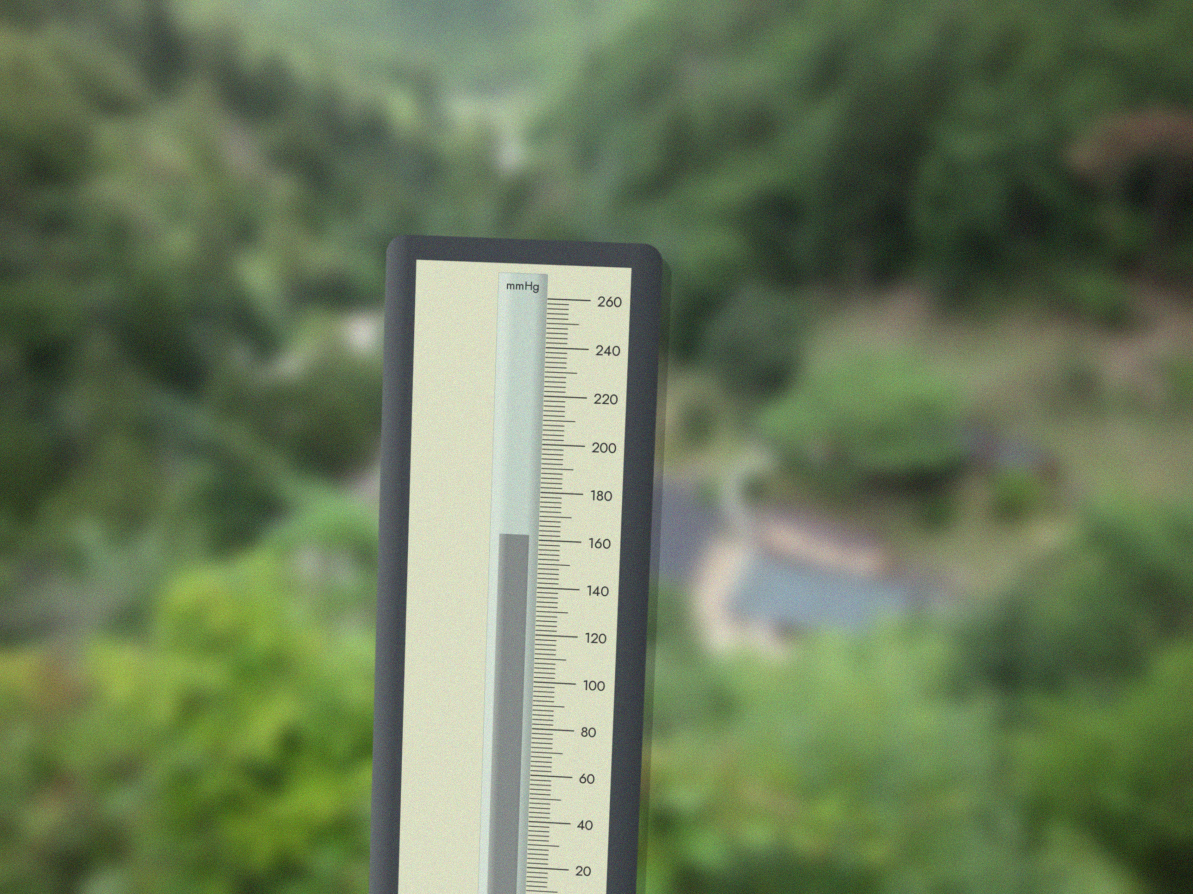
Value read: 162 mmHg
